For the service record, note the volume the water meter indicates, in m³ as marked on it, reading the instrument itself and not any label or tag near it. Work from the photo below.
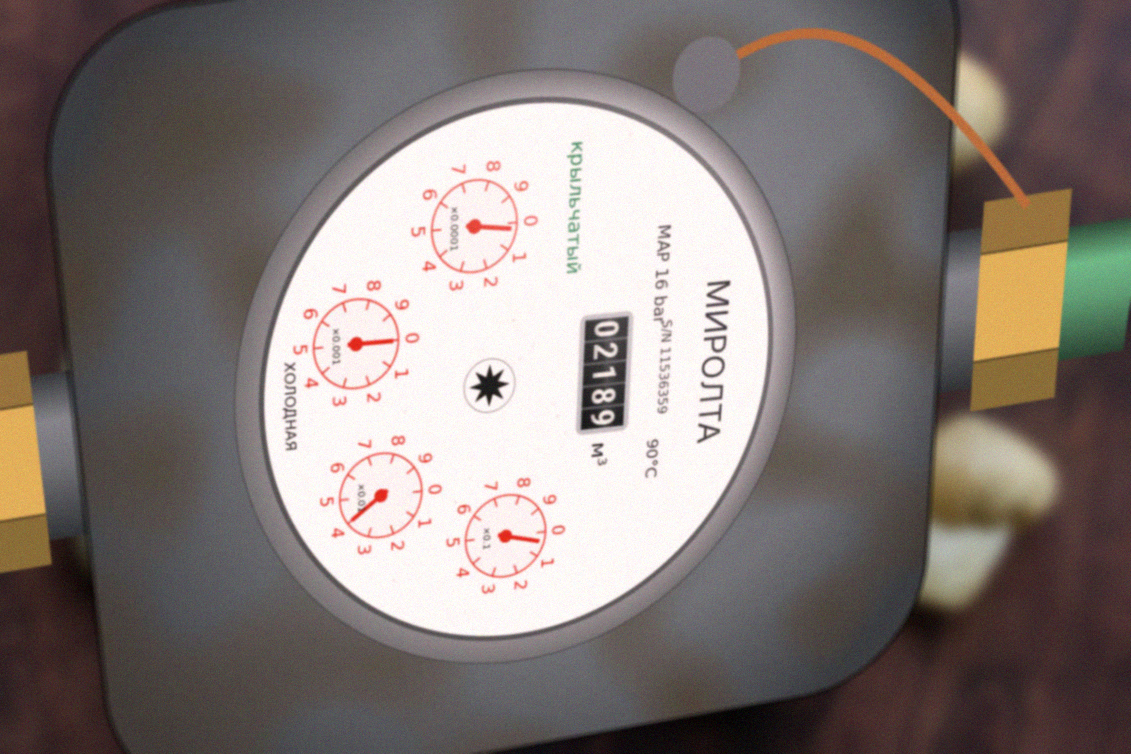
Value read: 2189.0400 m³
